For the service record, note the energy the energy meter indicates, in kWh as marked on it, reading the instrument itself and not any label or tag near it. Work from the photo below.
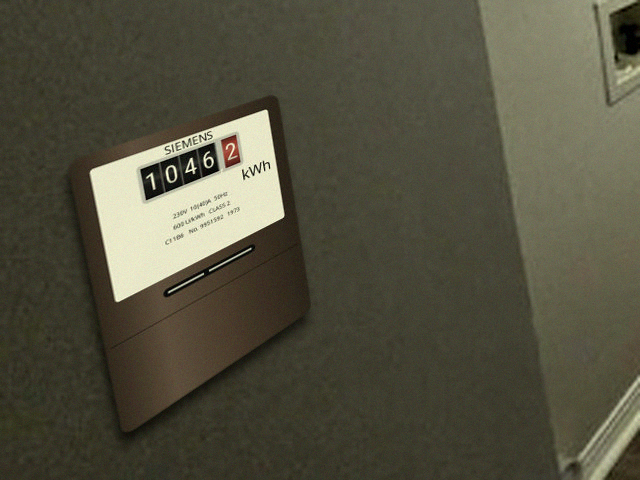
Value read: 1046.2 kWh
